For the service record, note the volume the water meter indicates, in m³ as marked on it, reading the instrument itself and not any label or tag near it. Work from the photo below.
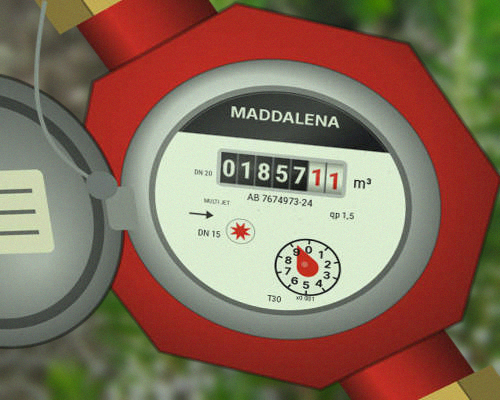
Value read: 1857.109 m³
